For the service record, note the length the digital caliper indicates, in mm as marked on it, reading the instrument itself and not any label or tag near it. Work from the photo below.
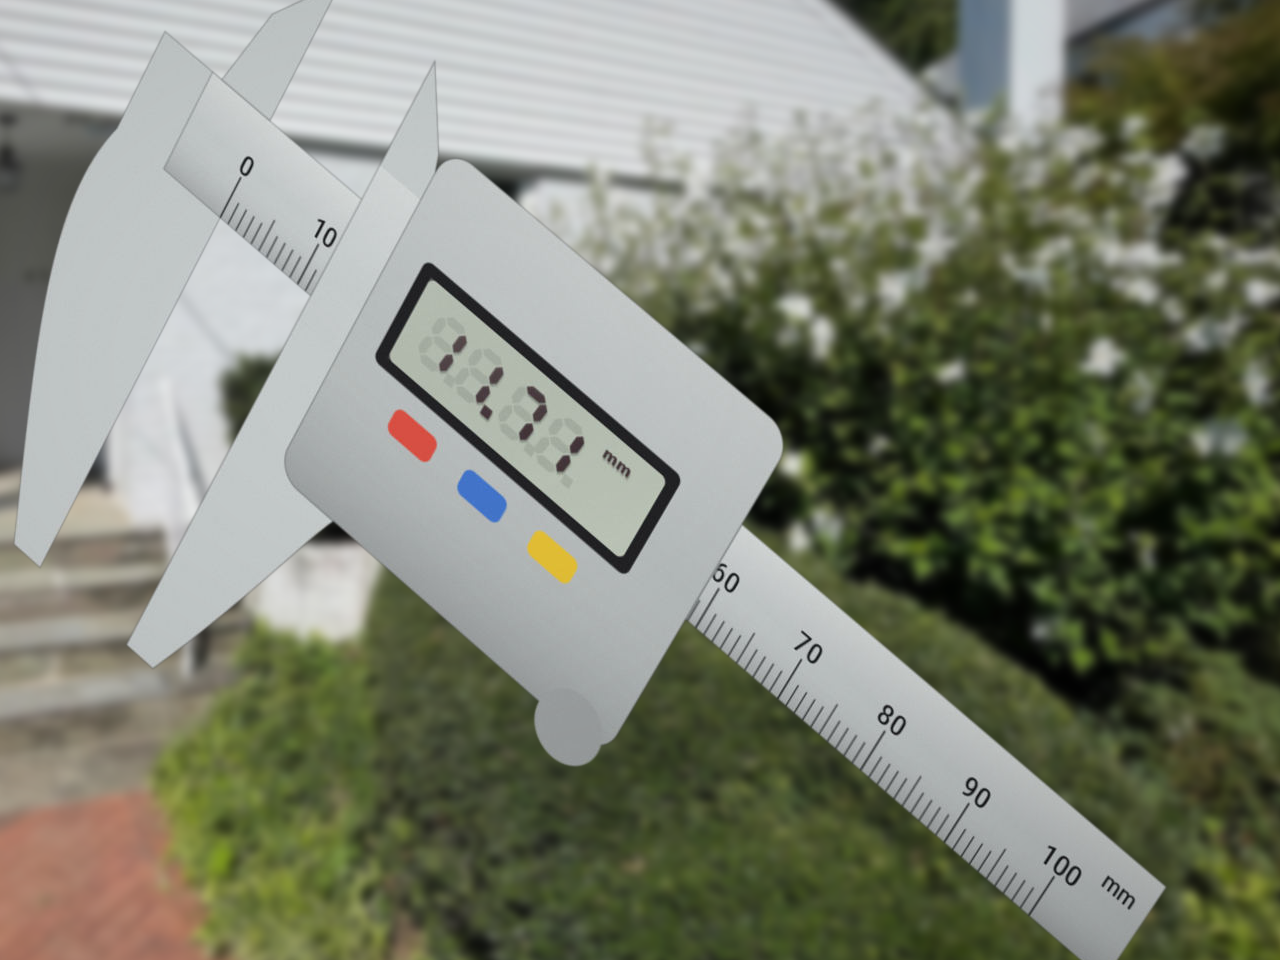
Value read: 11.71 mm
